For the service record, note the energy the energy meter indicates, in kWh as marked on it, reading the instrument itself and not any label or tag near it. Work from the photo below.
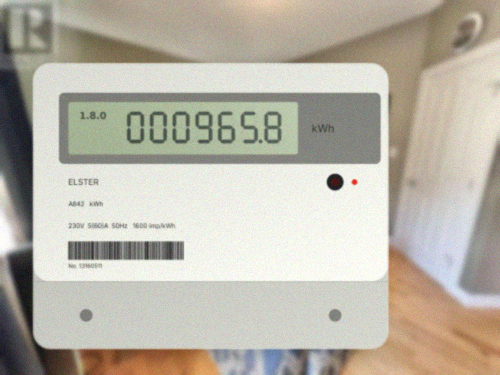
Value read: 965.8 kWh
